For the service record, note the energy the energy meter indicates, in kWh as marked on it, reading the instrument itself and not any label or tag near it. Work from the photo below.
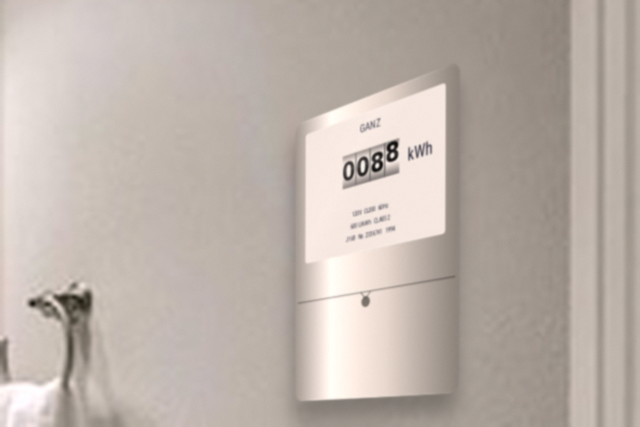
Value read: 88 kWh
